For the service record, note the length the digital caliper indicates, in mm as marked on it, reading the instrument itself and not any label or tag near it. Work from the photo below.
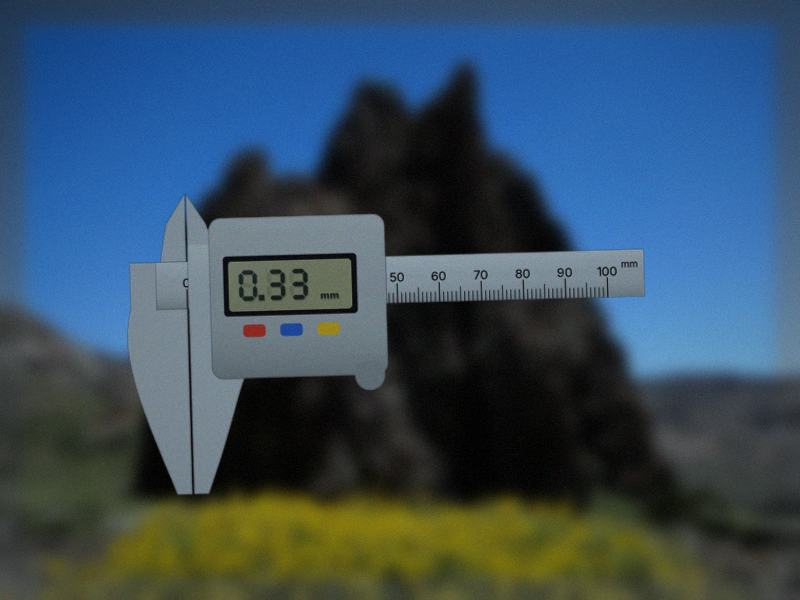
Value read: 0.33 mm
